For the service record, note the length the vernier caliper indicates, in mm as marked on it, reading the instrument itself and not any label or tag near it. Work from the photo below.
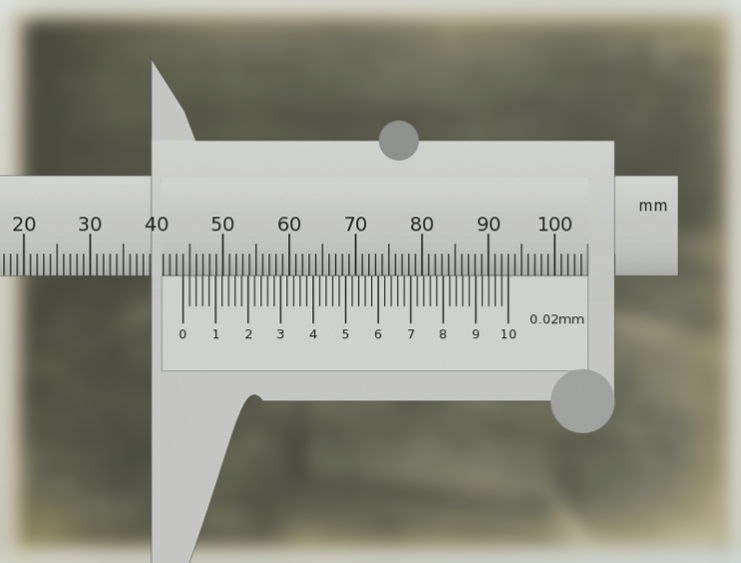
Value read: 44.0 mm
